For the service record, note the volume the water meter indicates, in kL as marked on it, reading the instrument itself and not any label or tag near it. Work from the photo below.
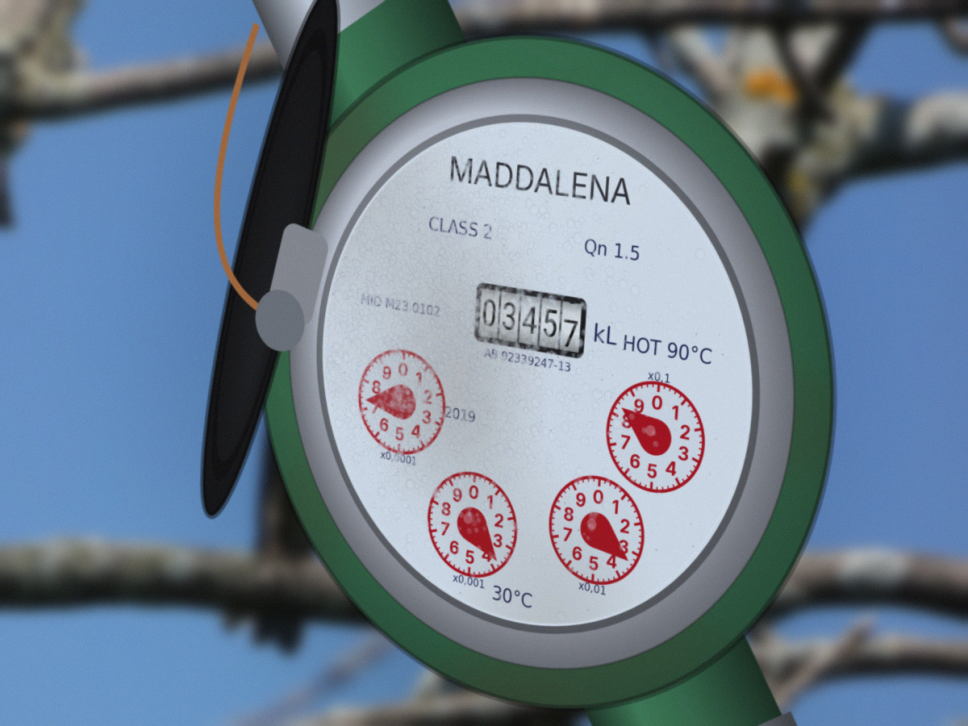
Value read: 3456.8337 kL
